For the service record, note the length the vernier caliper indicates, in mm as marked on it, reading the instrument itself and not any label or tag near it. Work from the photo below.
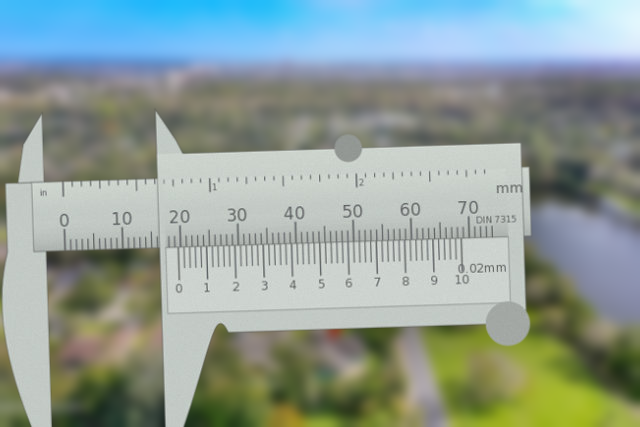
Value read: 19.6 mm
